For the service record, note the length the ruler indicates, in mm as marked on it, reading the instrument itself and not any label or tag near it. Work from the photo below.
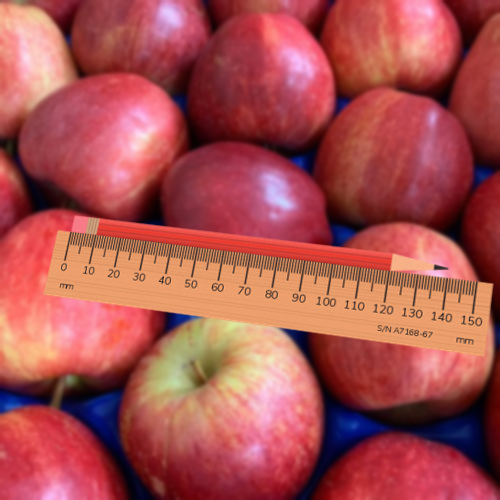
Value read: 140 mm
